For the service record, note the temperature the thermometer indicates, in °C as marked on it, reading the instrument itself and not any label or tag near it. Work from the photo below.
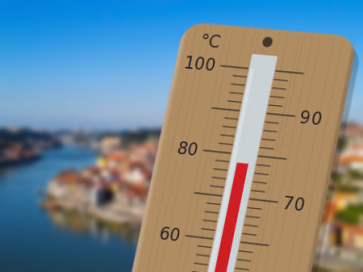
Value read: 78 °C
